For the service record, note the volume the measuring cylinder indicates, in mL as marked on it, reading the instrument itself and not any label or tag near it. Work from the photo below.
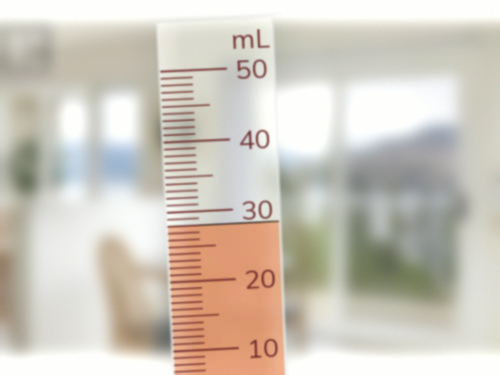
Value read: 28 mL
